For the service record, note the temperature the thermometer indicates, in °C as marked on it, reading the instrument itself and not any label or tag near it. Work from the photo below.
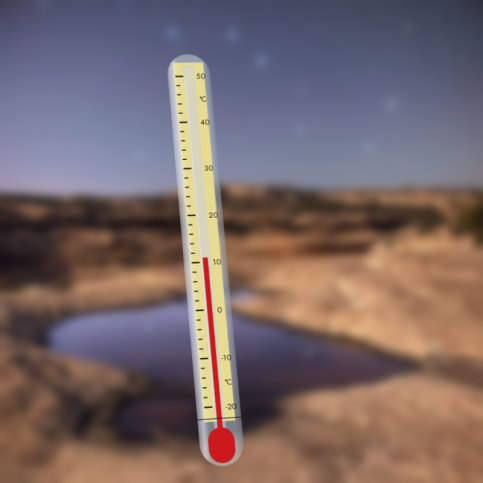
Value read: 11 °C
